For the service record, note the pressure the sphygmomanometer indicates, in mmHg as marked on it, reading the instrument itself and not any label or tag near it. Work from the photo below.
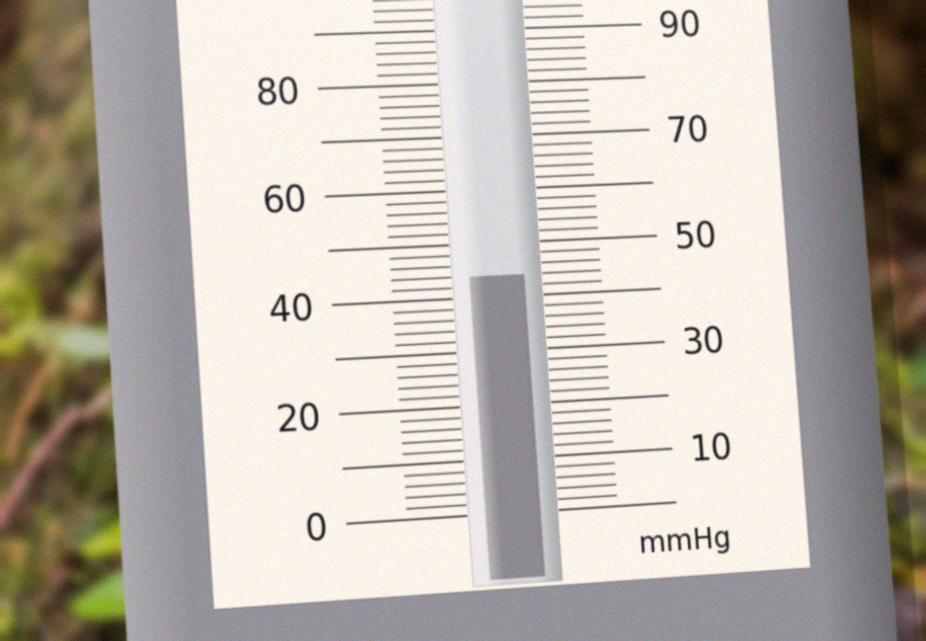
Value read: 44 mmHg
